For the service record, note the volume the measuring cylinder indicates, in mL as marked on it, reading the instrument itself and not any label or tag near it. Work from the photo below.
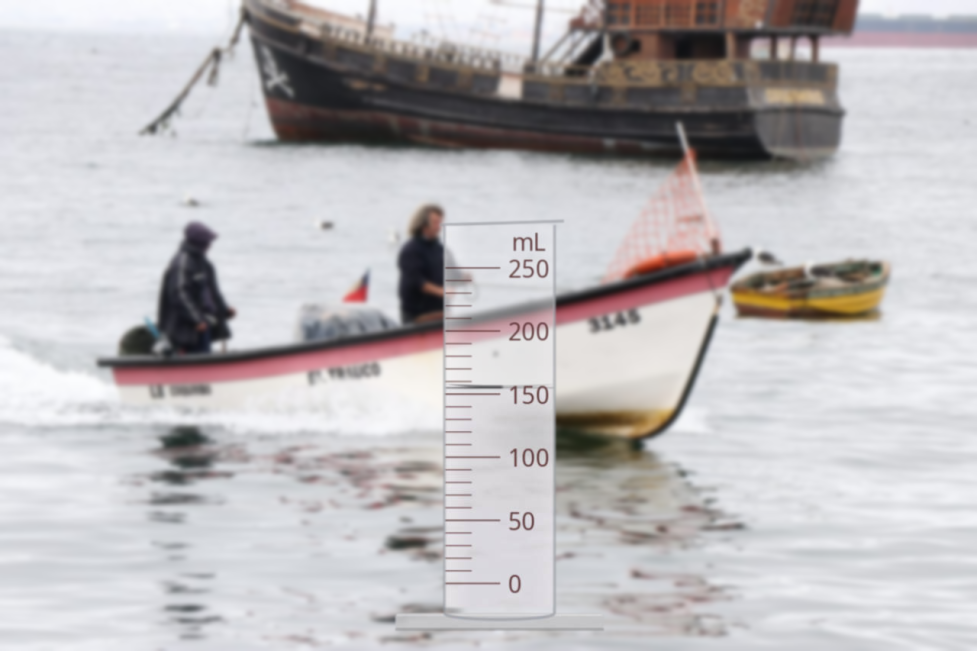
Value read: 155 mL
